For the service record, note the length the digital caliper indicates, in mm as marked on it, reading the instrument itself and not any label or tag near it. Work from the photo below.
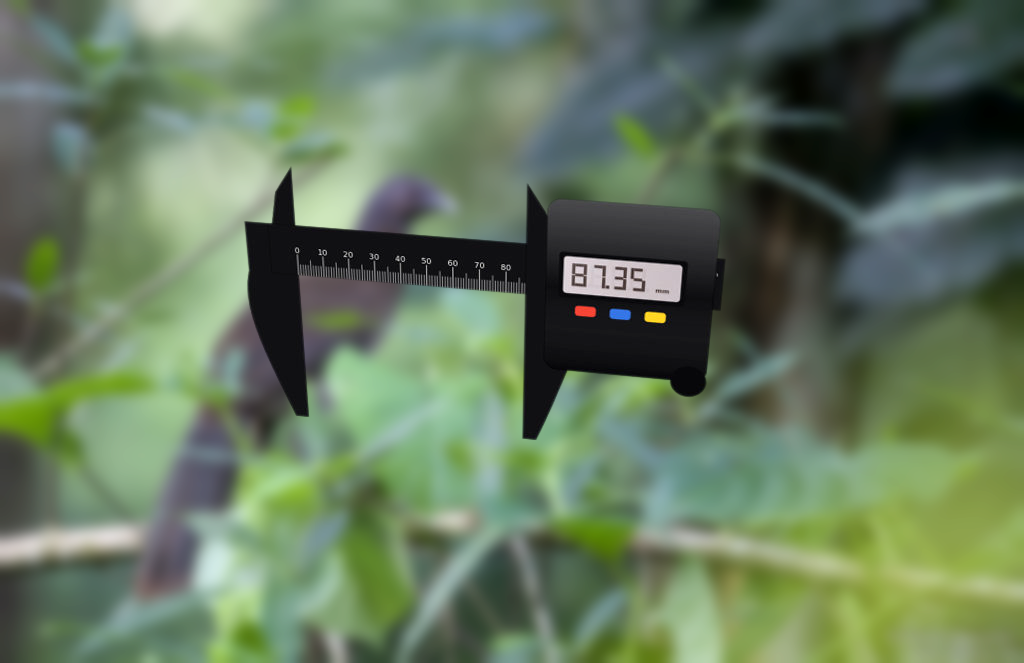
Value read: 87.35 mm
